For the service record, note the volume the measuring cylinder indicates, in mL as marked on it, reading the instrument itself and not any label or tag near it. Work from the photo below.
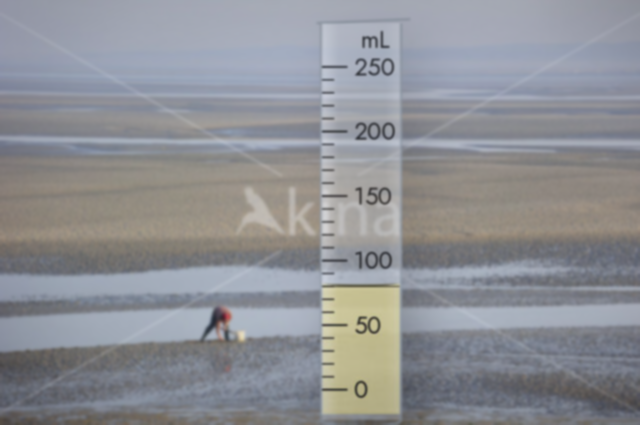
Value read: 80 mL
